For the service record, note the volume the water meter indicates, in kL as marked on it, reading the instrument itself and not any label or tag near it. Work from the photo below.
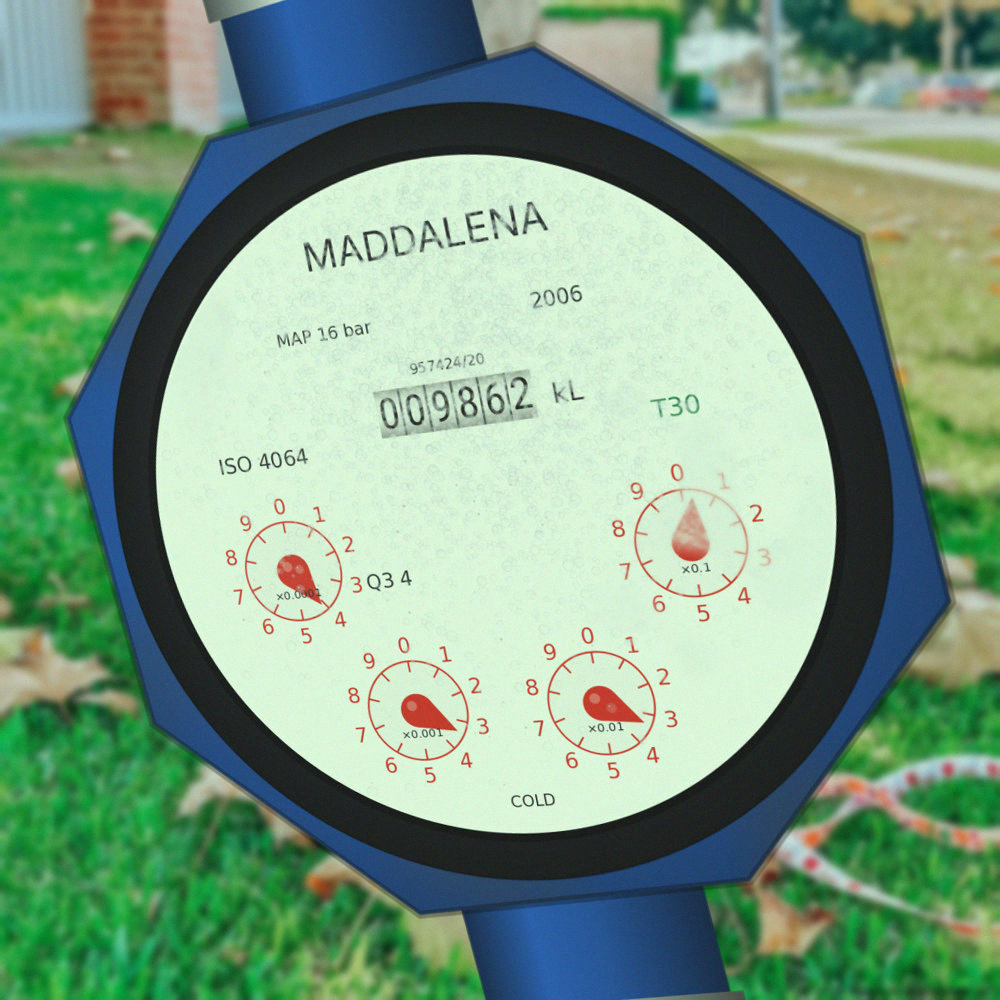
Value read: 9862.0334 kL
